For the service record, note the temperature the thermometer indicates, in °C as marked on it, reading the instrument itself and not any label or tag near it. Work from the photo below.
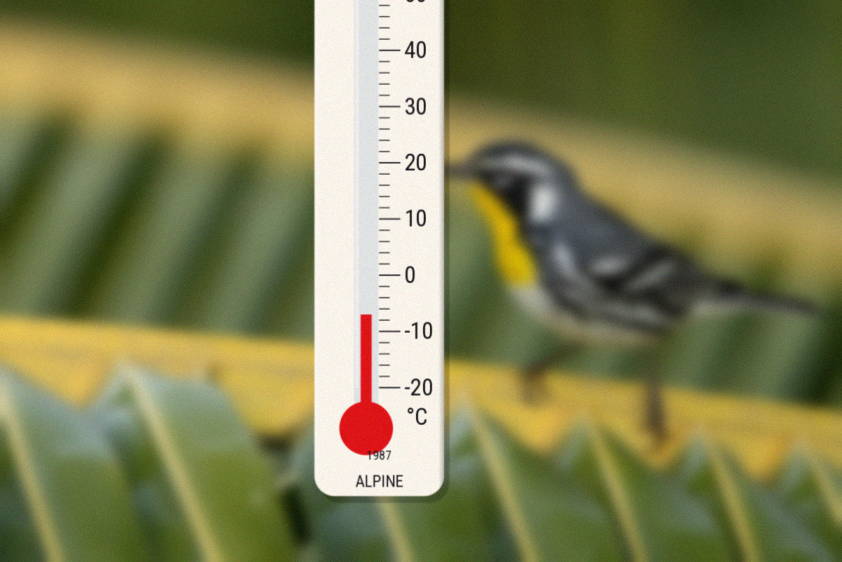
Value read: -7 °C
